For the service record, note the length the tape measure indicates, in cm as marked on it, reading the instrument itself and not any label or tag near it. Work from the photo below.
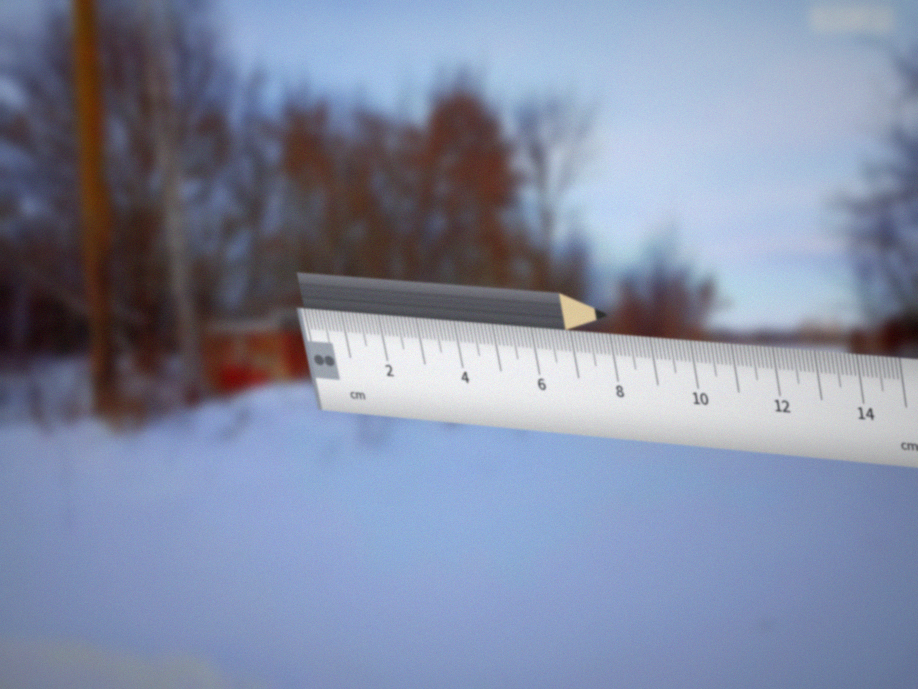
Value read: 8 cm
